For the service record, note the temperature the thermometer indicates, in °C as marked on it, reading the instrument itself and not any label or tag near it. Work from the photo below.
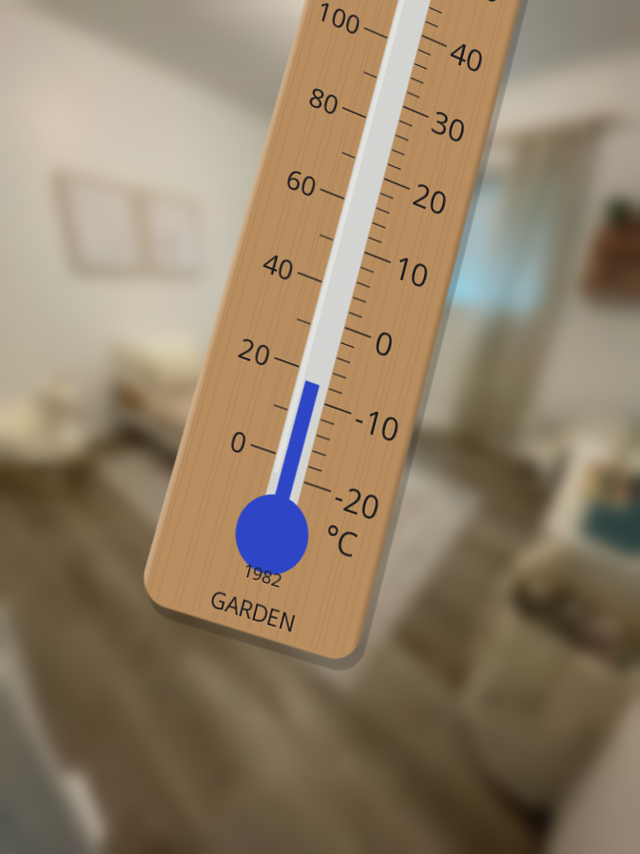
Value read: -8 °C
